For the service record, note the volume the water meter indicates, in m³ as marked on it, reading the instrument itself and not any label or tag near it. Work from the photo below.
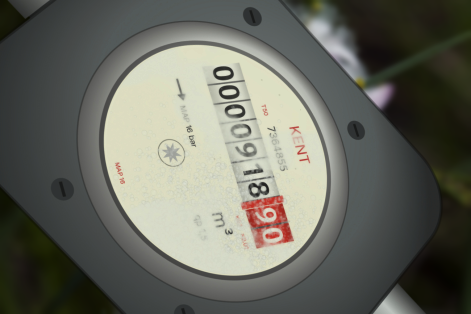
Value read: 918.90 m³
